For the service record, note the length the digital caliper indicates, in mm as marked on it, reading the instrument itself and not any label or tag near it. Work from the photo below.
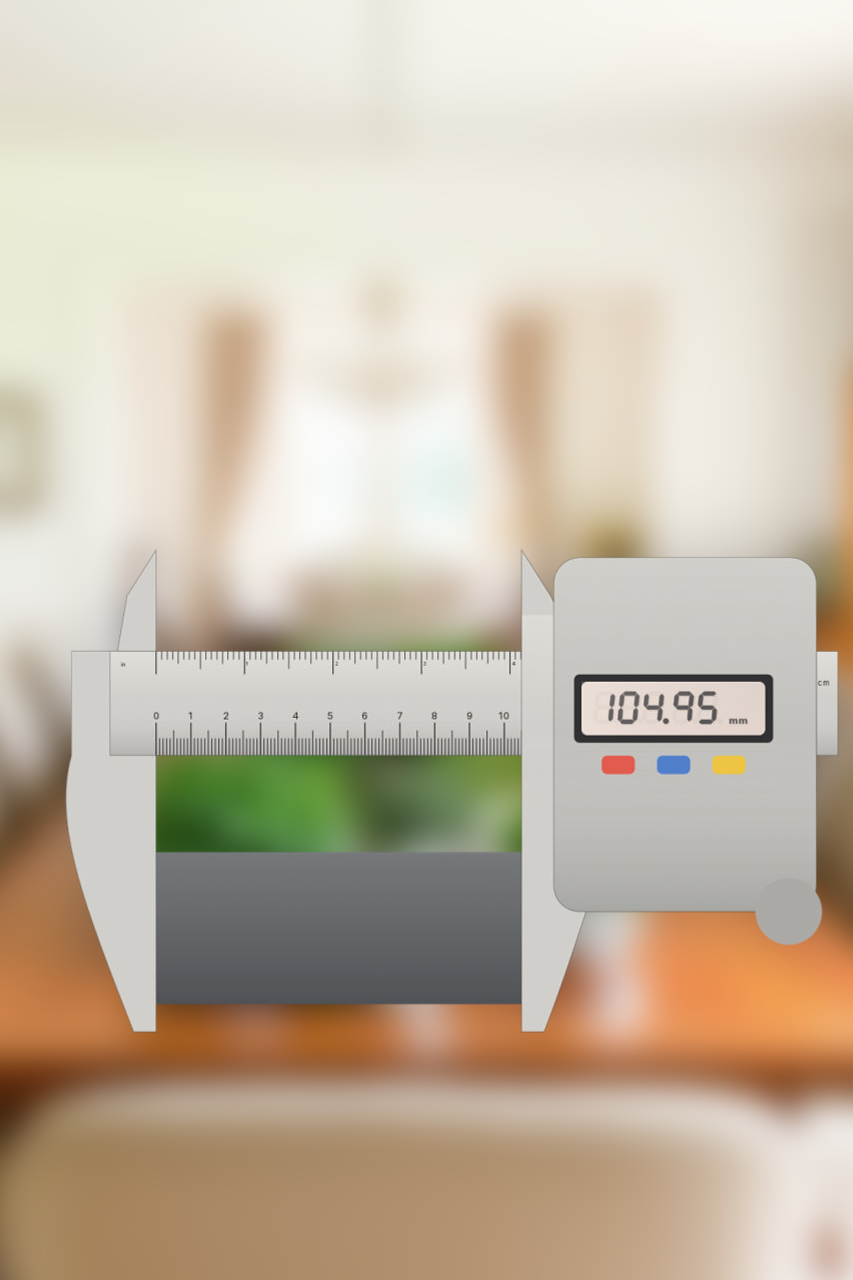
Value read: 104.95 mm
